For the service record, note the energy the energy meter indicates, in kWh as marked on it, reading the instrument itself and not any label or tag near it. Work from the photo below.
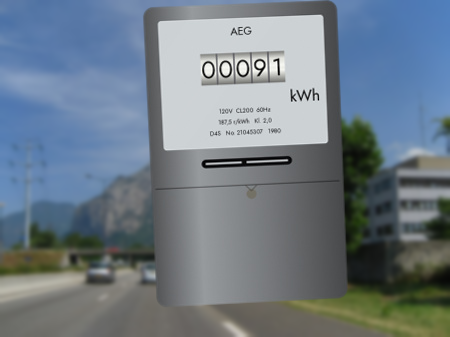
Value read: 91 kWh
